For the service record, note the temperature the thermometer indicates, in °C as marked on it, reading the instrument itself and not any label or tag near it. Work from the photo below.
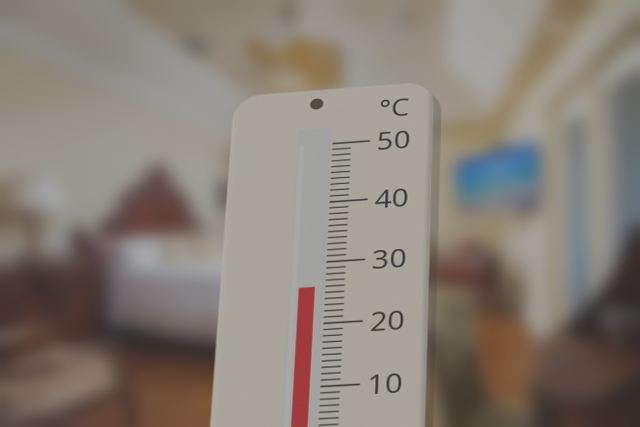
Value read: 26 °C
